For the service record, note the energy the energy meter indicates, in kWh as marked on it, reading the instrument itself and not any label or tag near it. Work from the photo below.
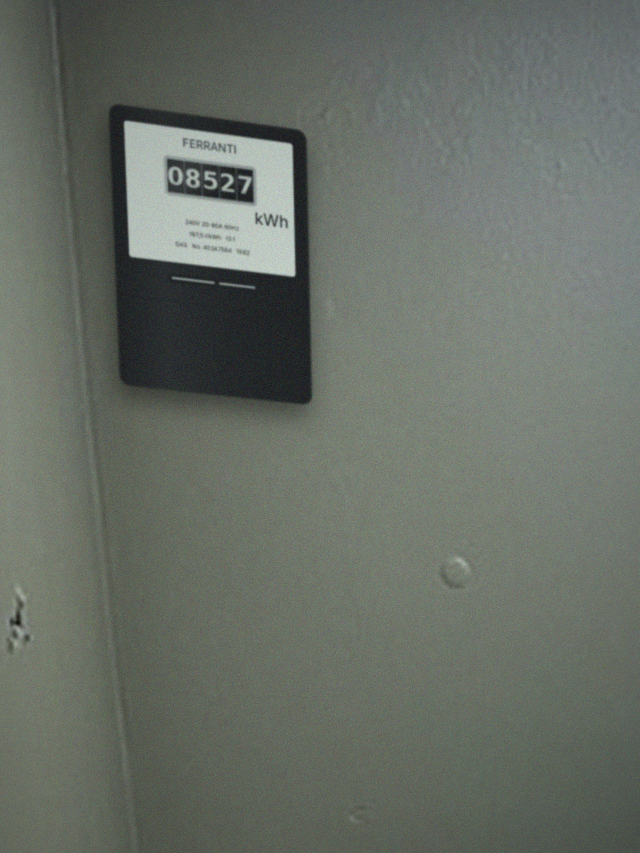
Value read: 8527 kWh
